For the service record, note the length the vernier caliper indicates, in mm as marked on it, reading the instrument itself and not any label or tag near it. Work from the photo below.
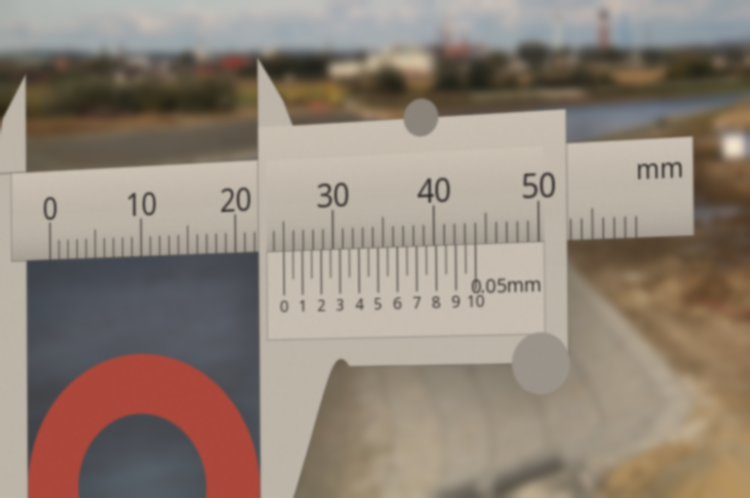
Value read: 25.0 mm
